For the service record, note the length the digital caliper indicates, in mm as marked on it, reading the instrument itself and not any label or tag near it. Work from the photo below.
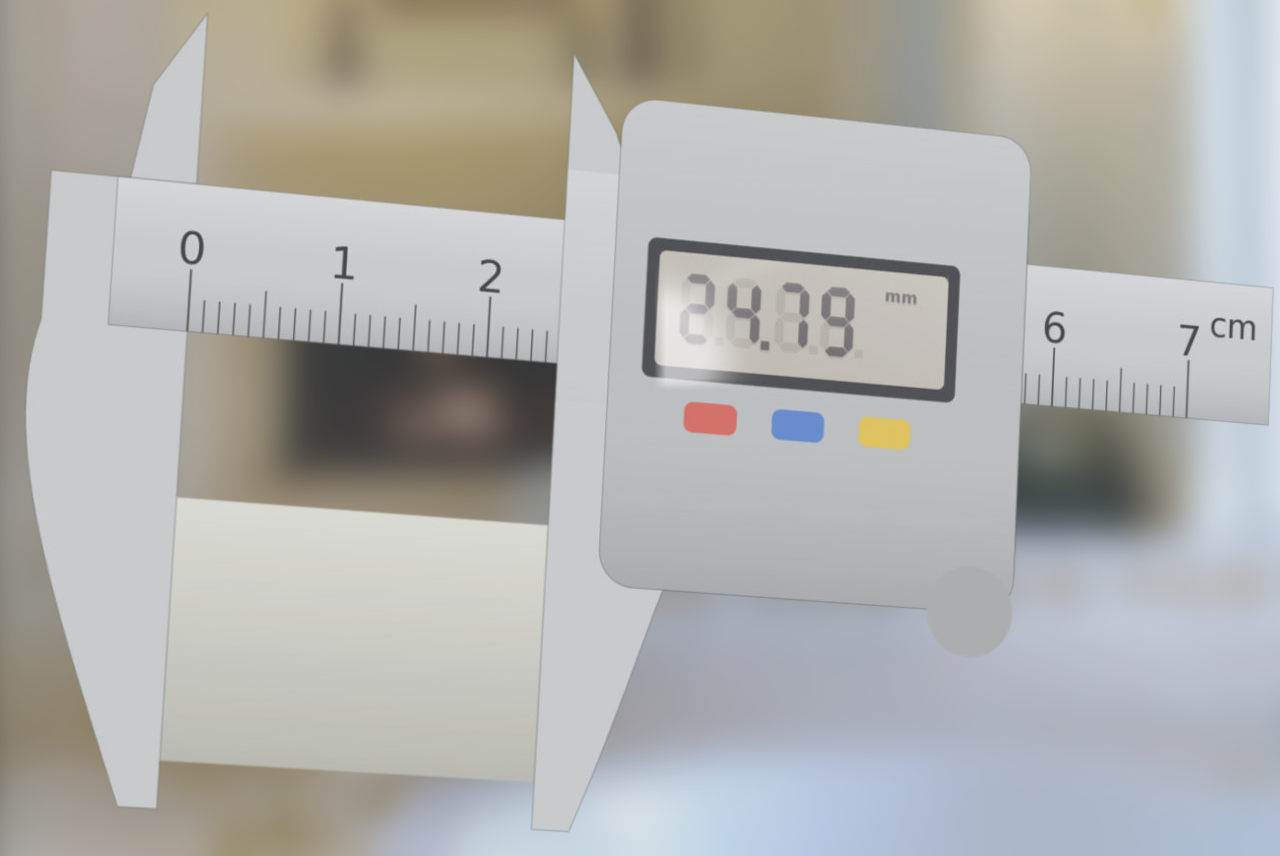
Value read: 24.79 mm
